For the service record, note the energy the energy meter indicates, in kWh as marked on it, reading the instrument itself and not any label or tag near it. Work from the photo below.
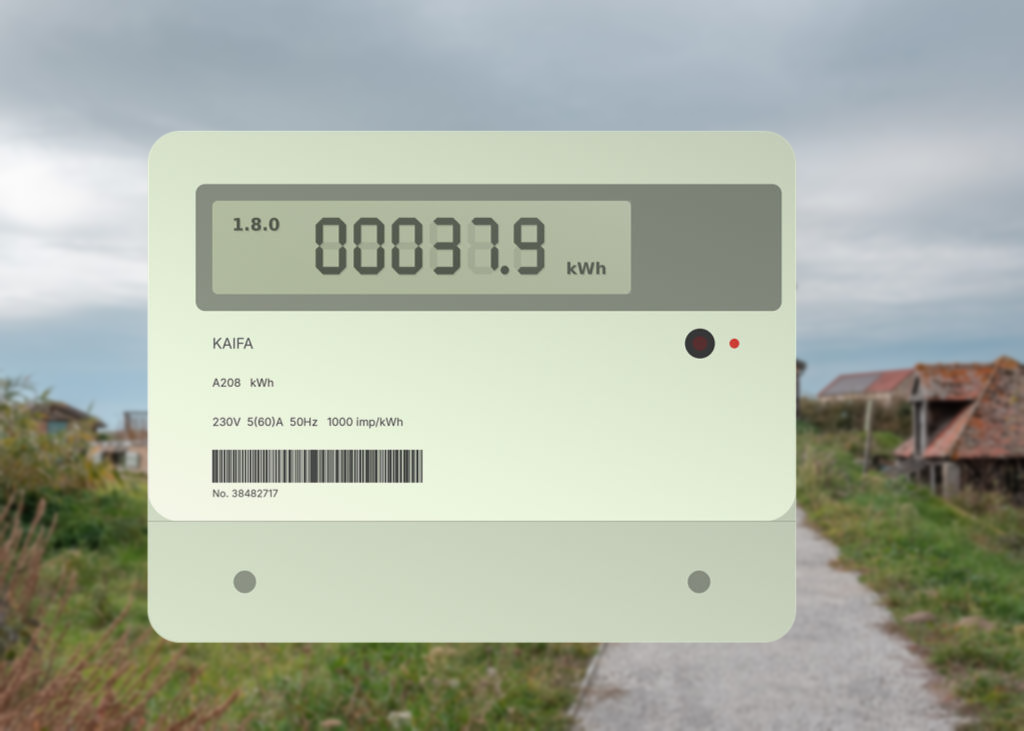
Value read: 37.9 kWh
